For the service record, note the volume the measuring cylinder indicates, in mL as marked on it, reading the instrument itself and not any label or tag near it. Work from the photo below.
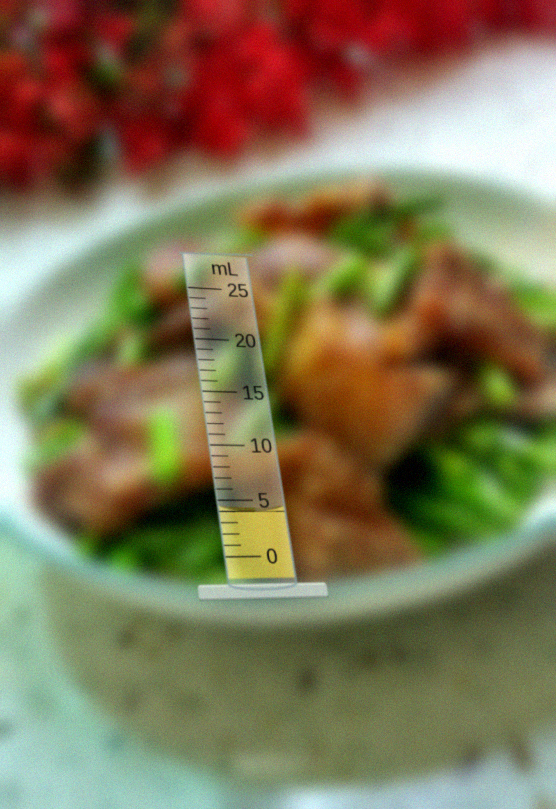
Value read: 4 mL
